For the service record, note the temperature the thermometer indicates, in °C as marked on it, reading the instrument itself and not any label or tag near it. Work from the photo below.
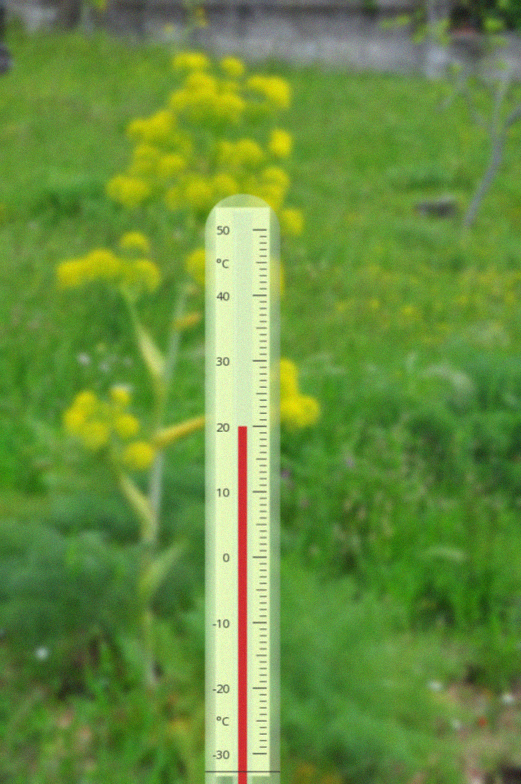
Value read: 20 °C
